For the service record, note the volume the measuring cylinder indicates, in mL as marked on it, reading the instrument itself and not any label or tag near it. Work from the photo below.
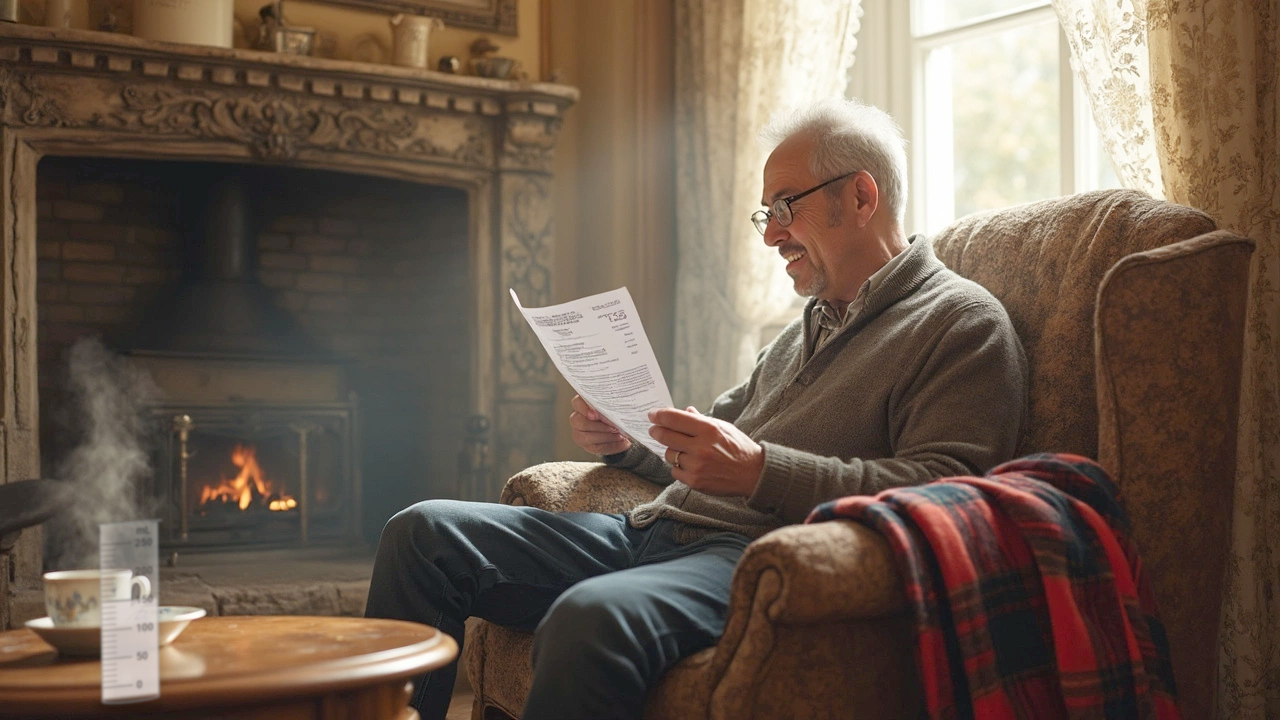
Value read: 150 mL
